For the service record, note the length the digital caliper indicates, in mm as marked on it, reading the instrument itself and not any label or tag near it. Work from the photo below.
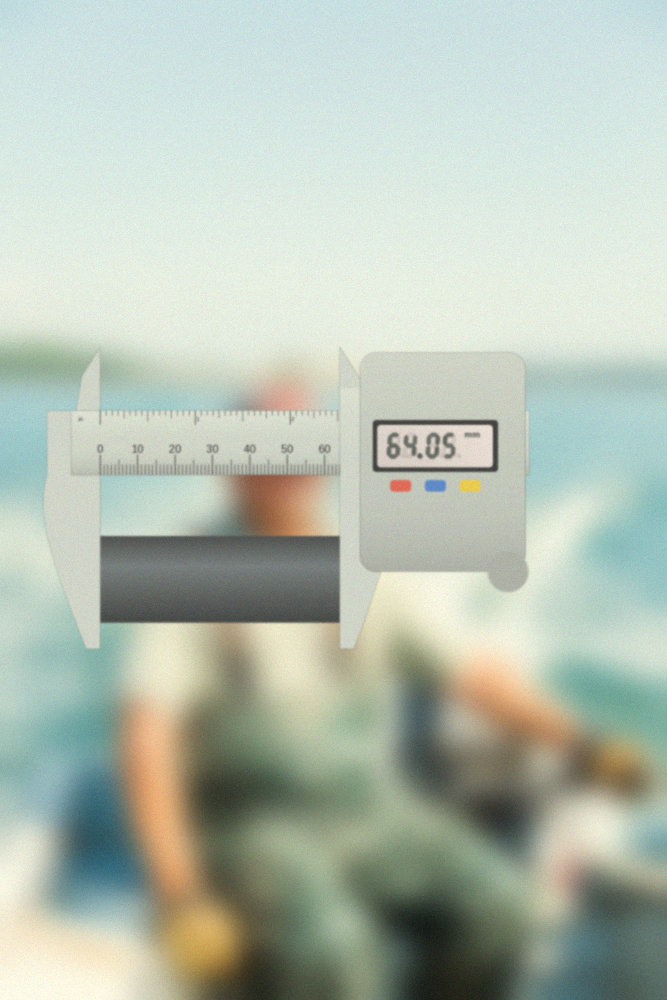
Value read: 64.05 mm
